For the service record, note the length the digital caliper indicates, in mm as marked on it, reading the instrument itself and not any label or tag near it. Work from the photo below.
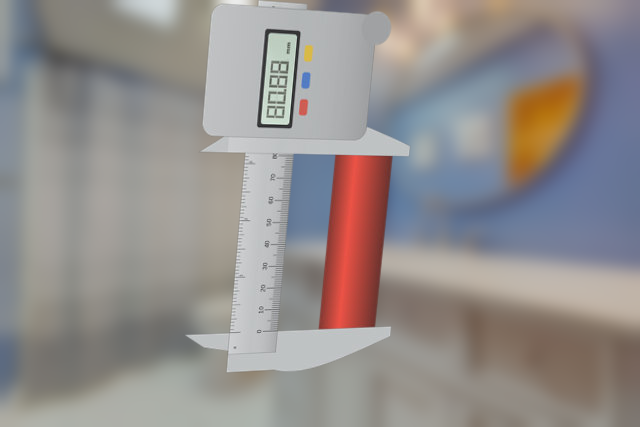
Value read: 80.88 mm
